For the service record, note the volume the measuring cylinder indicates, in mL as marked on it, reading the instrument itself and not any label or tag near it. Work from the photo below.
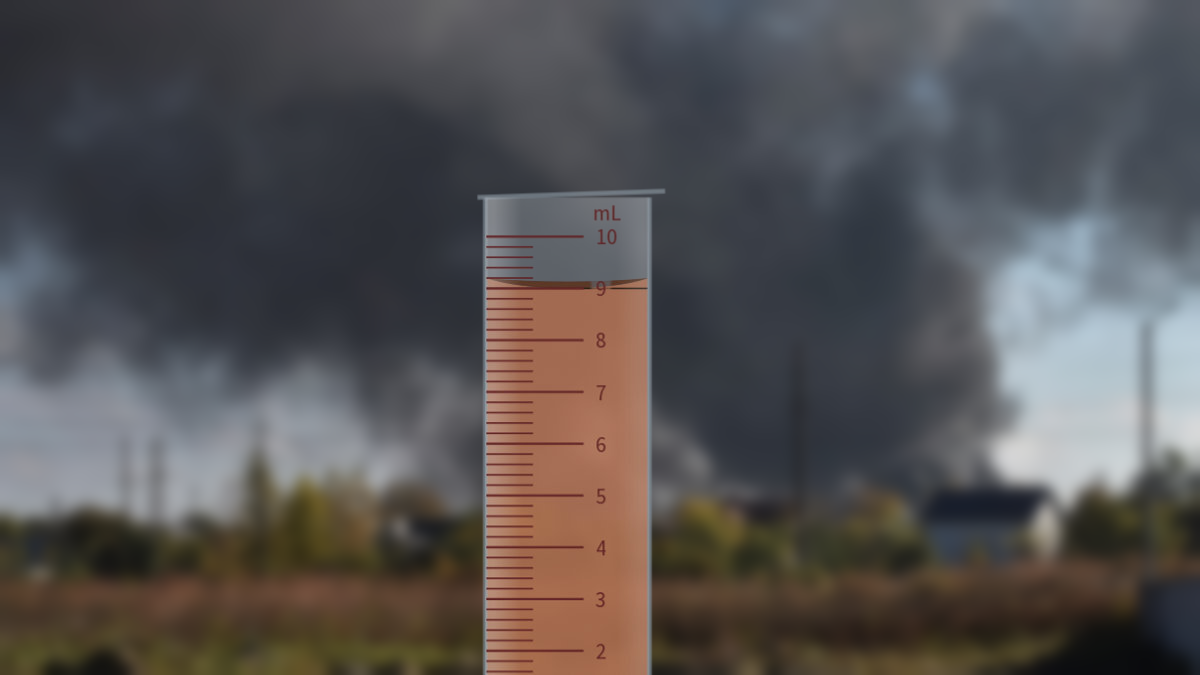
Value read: 9 mL
